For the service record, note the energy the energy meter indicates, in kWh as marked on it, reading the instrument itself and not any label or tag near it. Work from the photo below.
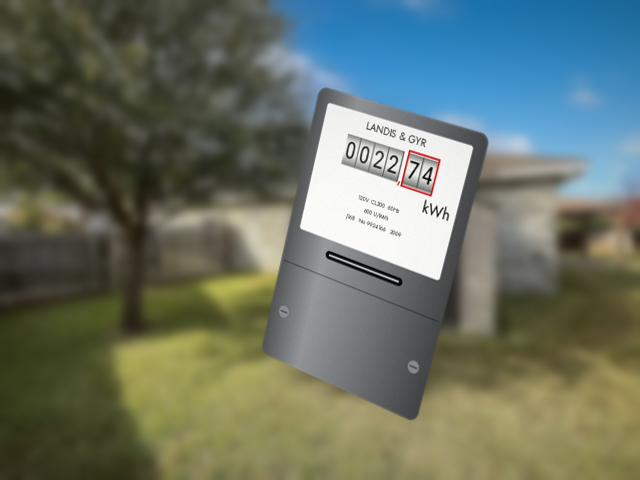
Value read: 22.74 kWh
